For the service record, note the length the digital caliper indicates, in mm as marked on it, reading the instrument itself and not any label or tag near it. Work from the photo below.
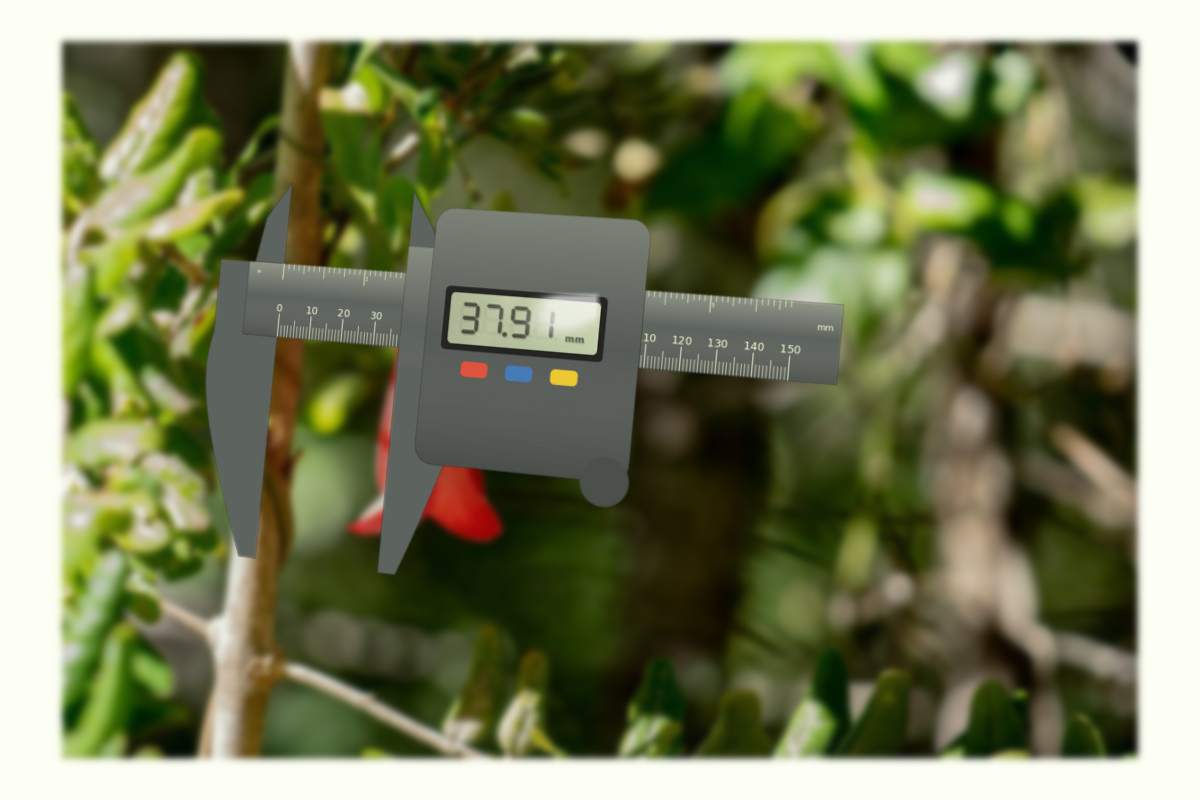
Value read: 37.91 mm
